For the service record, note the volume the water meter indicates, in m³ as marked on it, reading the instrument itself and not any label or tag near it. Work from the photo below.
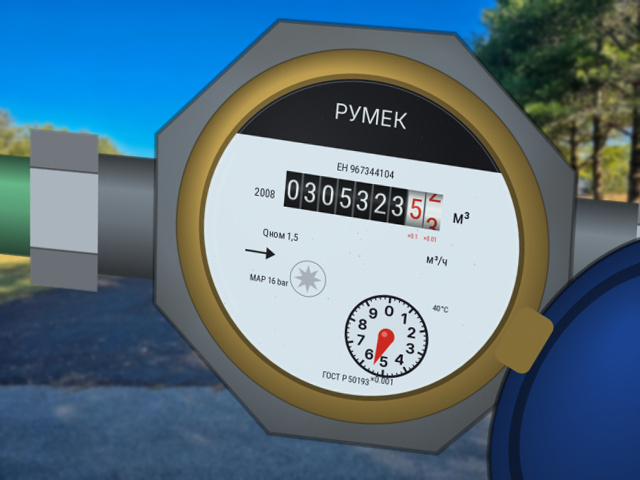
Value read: 305323.525 m³
